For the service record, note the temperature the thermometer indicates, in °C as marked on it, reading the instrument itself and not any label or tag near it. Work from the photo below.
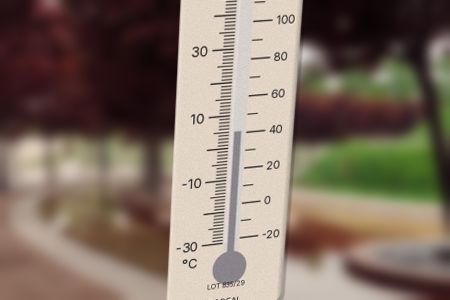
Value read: 5 °C
